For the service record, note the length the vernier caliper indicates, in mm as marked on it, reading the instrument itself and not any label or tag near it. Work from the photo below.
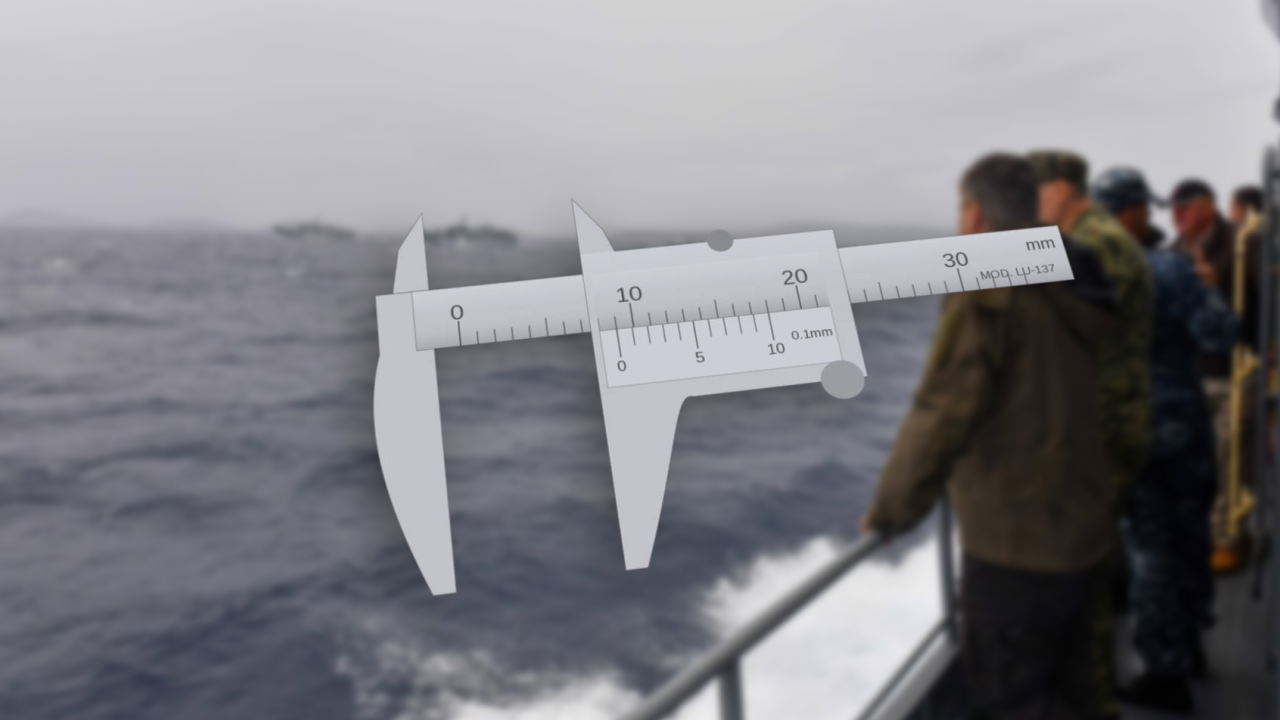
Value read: 9.0 mm
